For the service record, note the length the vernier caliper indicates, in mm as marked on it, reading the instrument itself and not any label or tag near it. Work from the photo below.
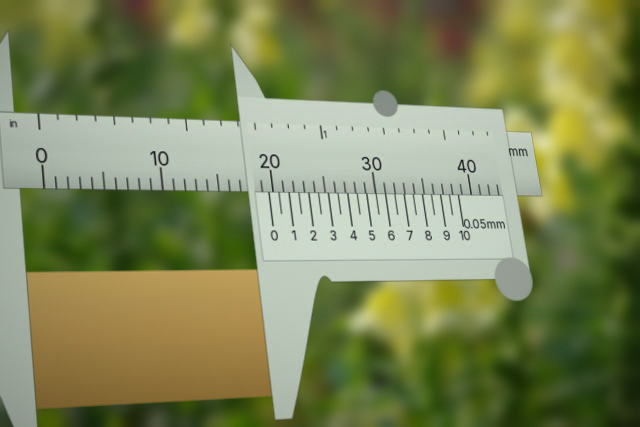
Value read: 19.6 mm
